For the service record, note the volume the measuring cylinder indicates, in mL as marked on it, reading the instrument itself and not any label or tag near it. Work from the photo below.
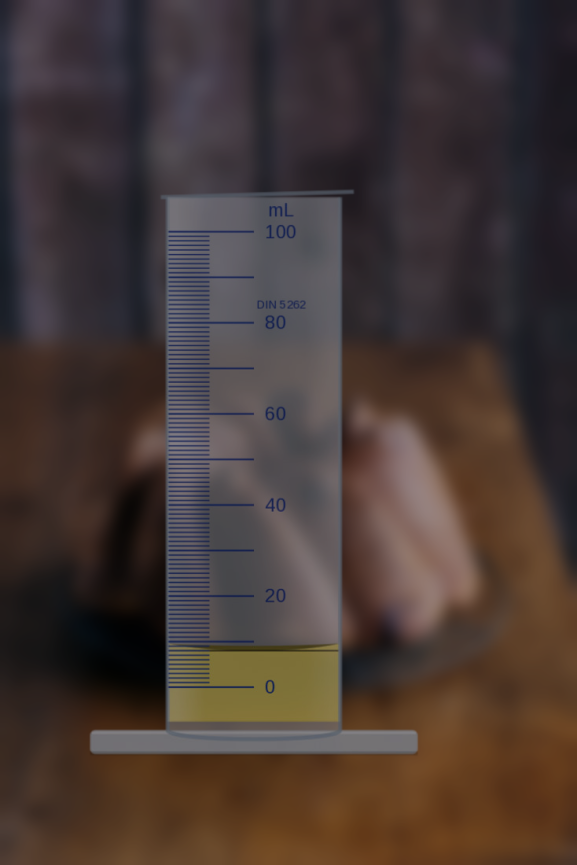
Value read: 8 mL
